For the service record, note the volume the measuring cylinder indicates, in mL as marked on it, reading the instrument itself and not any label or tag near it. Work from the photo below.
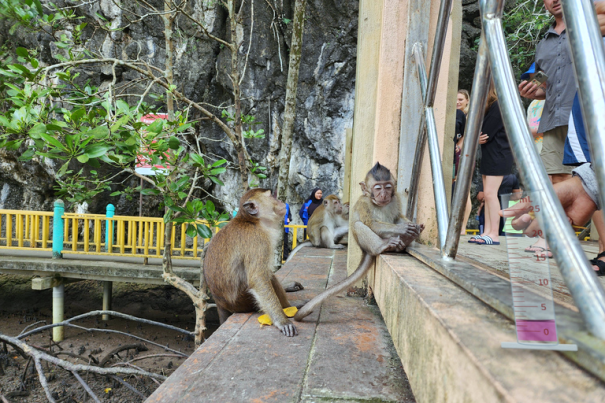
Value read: 2 mL
